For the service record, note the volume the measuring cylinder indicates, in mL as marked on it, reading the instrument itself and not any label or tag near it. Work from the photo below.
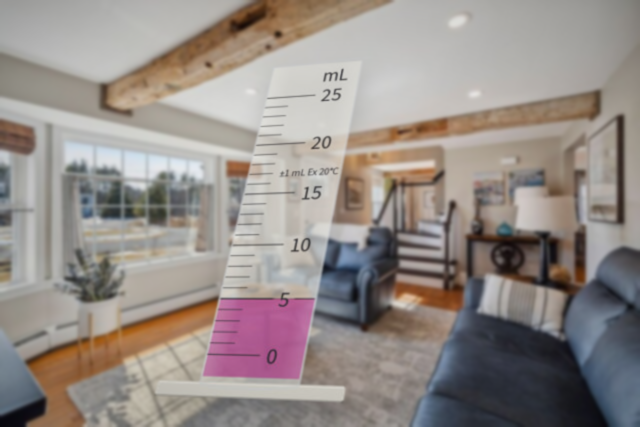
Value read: 5 mL
